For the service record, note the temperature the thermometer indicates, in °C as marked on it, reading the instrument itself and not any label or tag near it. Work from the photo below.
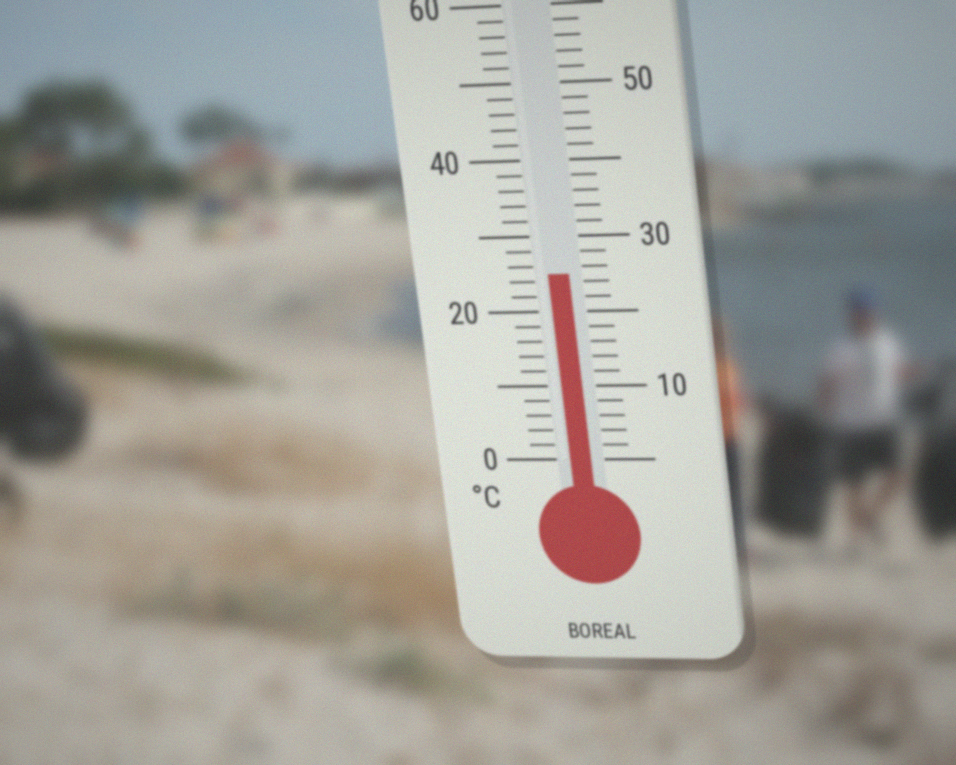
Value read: 25 °C
